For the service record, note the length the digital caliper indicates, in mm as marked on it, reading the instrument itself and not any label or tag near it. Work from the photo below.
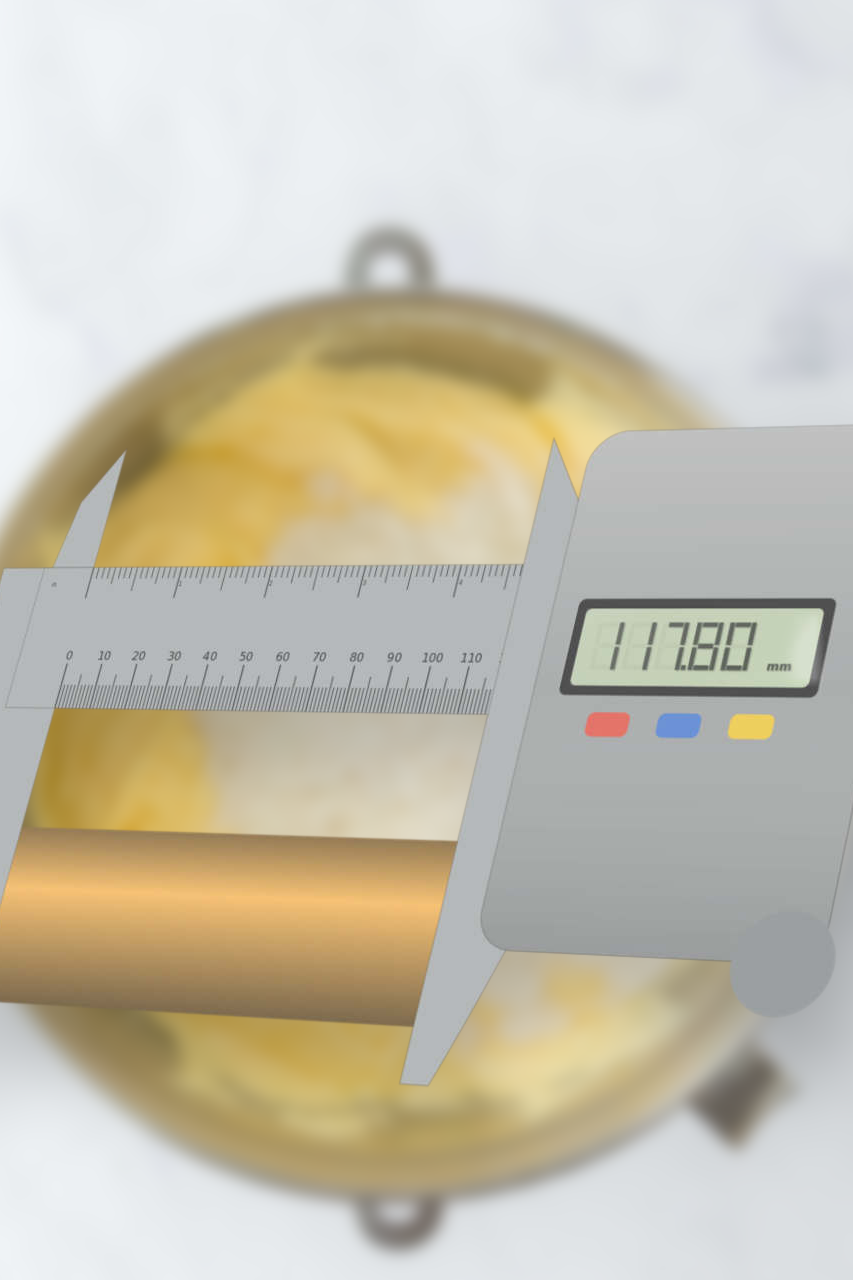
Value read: 117.80 mm
